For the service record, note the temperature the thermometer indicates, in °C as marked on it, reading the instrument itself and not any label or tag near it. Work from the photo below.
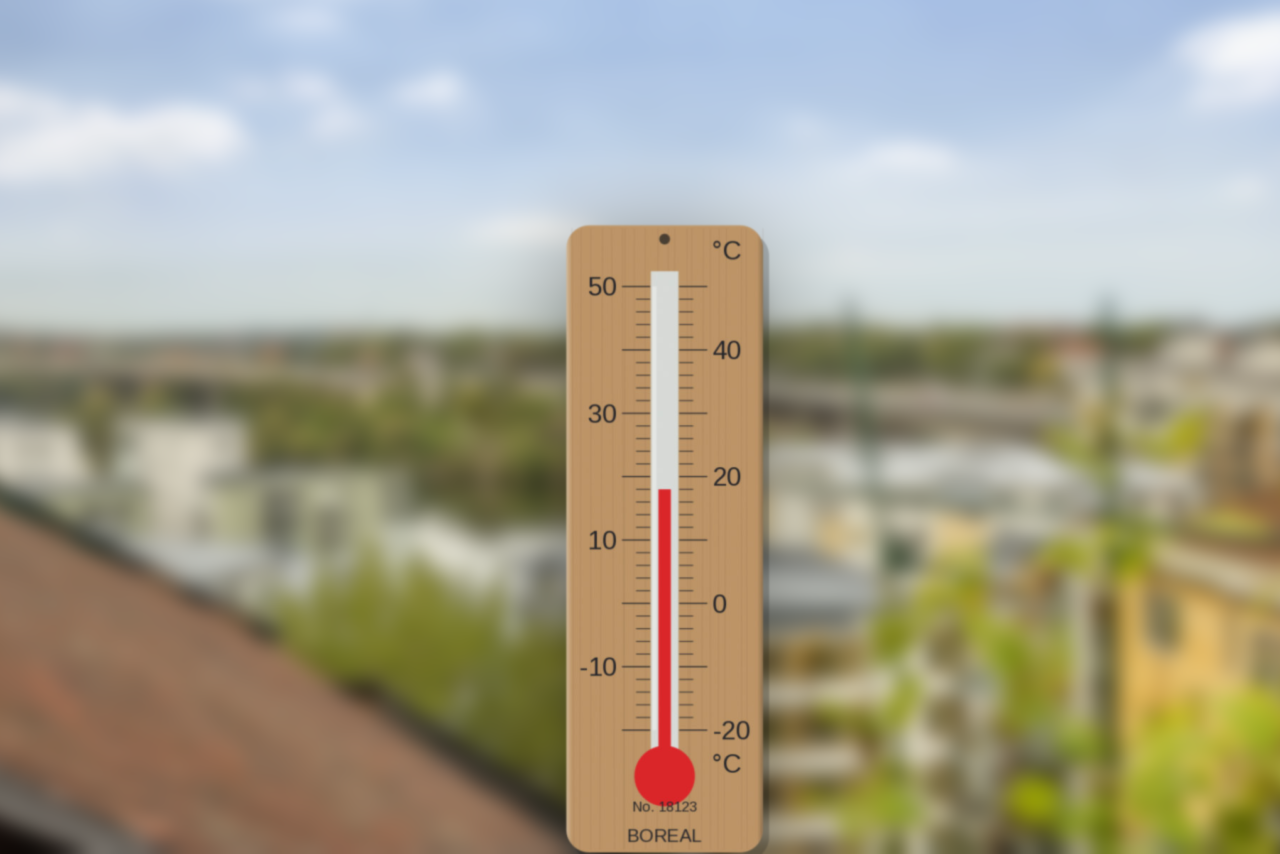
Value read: 18 °C
